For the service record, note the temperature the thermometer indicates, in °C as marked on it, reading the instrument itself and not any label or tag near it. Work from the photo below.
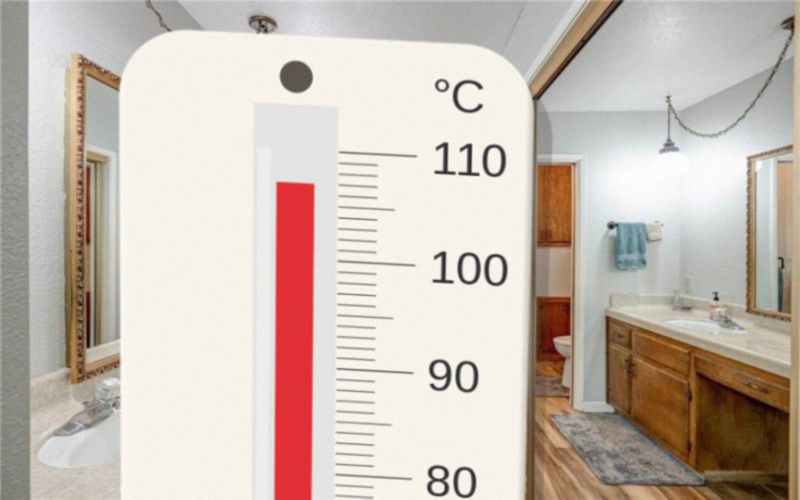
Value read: 107 °C
